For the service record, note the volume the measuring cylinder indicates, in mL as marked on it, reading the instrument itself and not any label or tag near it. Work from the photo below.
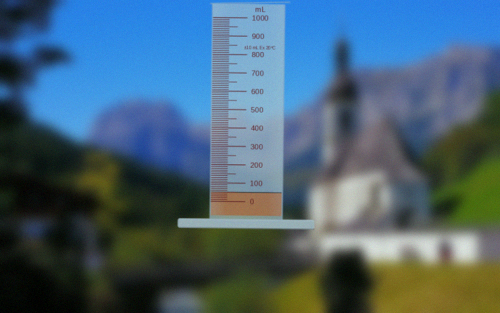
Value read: 50 mL
